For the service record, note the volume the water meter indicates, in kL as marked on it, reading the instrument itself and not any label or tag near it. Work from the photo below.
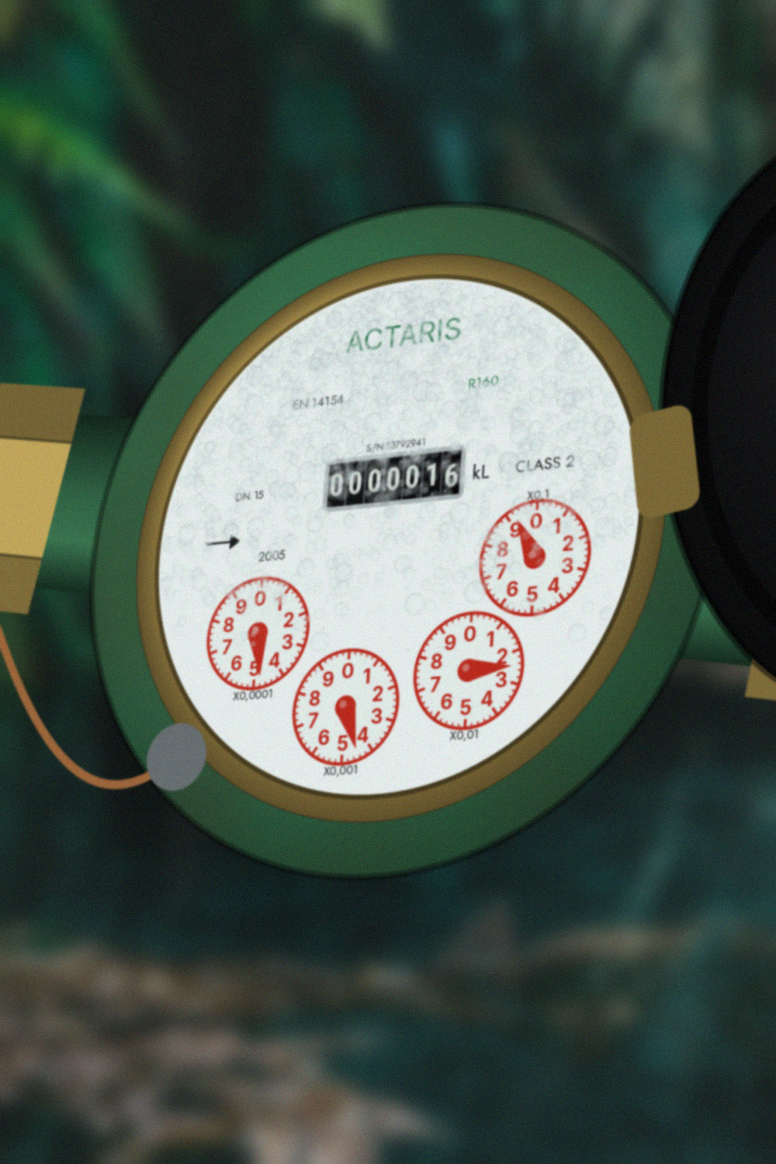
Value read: 15.9244 kL
